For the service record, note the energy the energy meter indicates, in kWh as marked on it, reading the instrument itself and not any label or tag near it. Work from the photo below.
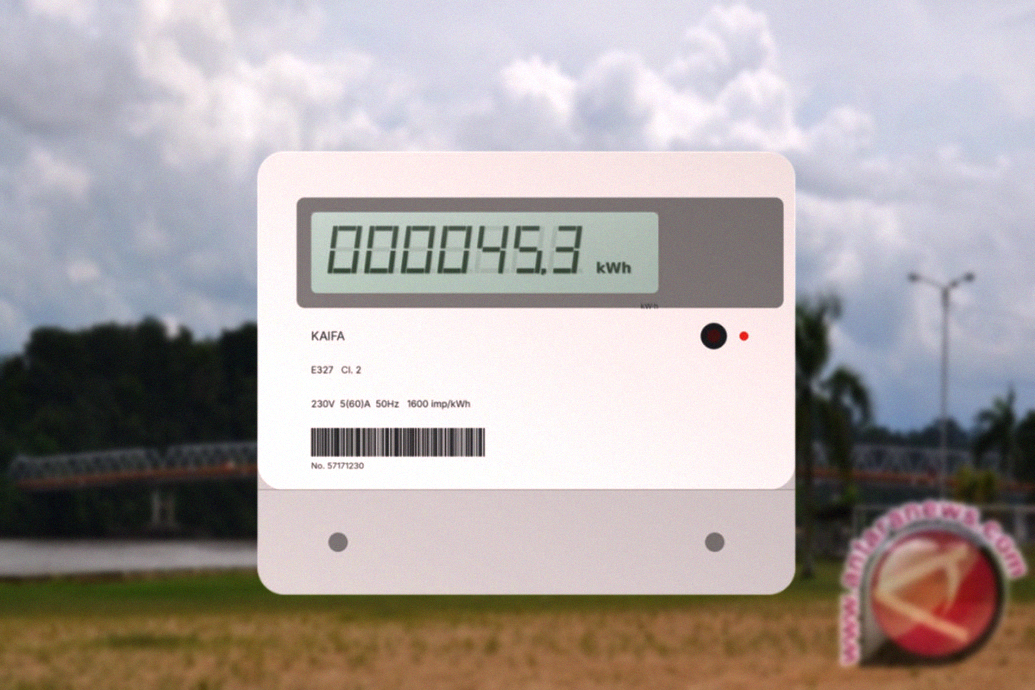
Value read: 45.3 kWh
